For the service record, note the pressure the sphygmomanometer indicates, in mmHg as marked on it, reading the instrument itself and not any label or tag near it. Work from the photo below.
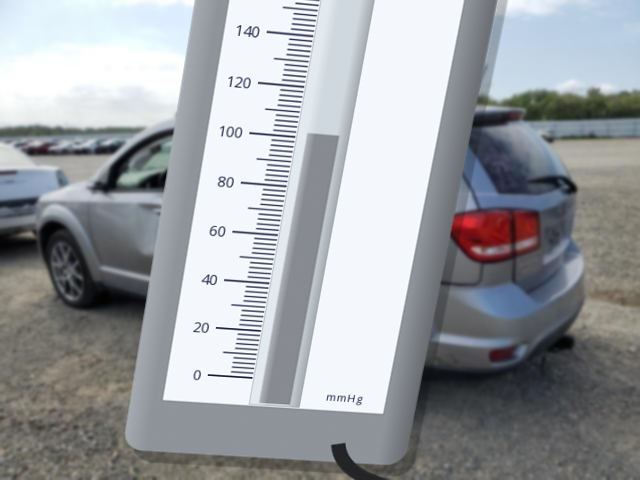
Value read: 102 mmHg
